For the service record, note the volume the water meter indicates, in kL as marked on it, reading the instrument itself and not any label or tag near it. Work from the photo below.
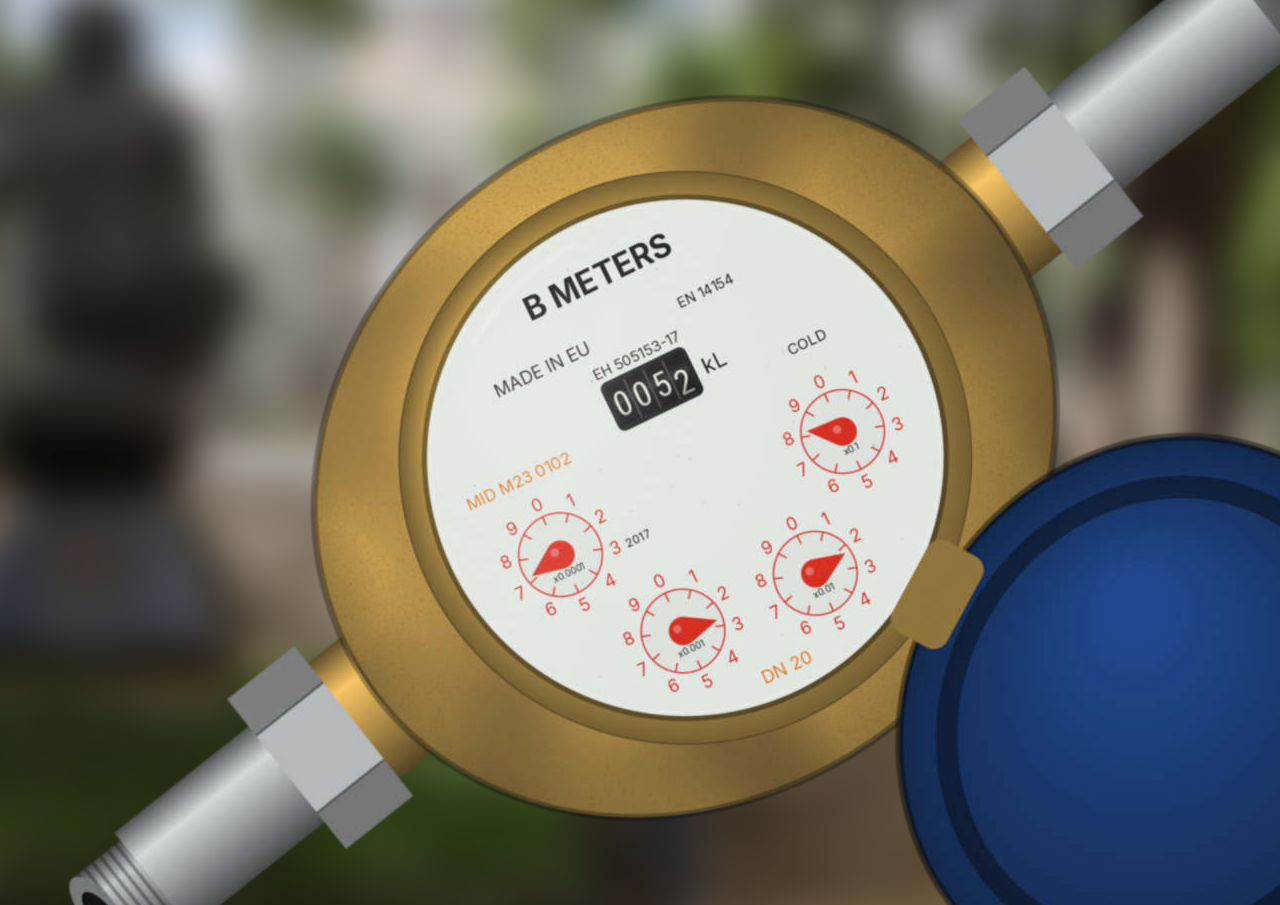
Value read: 51.8227 kL
